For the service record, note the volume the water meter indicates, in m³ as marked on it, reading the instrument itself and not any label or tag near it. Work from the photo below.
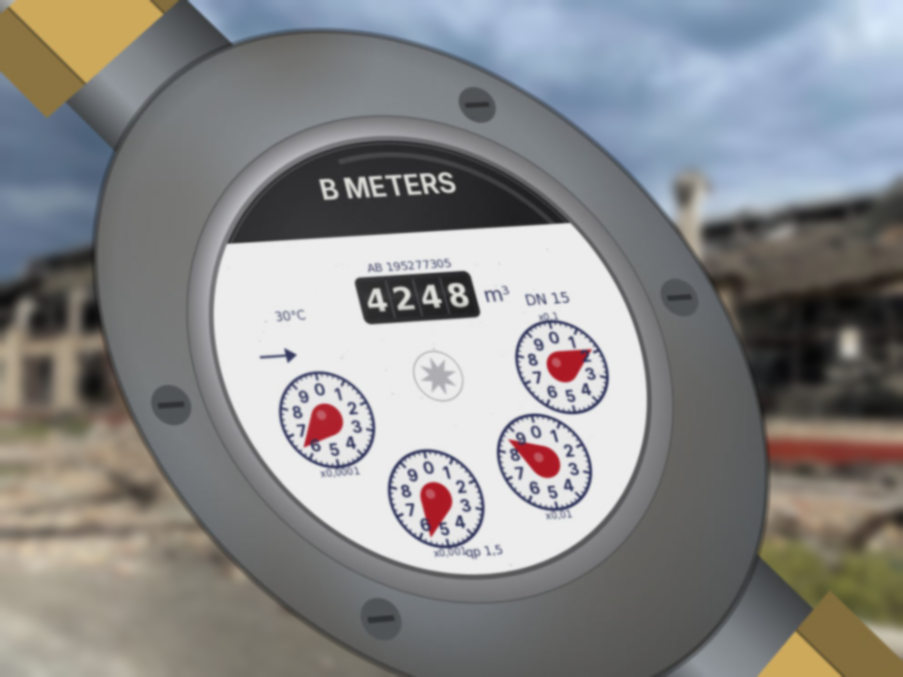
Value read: 4248.1856 m³
